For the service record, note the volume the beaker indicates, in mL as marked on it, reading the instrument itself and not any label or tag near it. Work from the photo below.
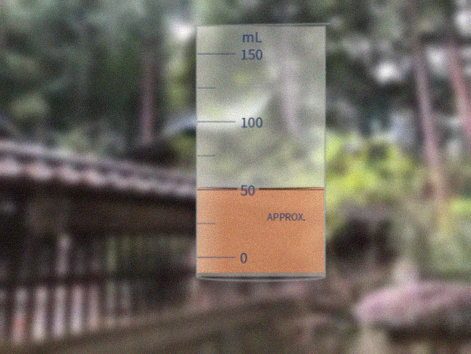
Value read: 50 mL
